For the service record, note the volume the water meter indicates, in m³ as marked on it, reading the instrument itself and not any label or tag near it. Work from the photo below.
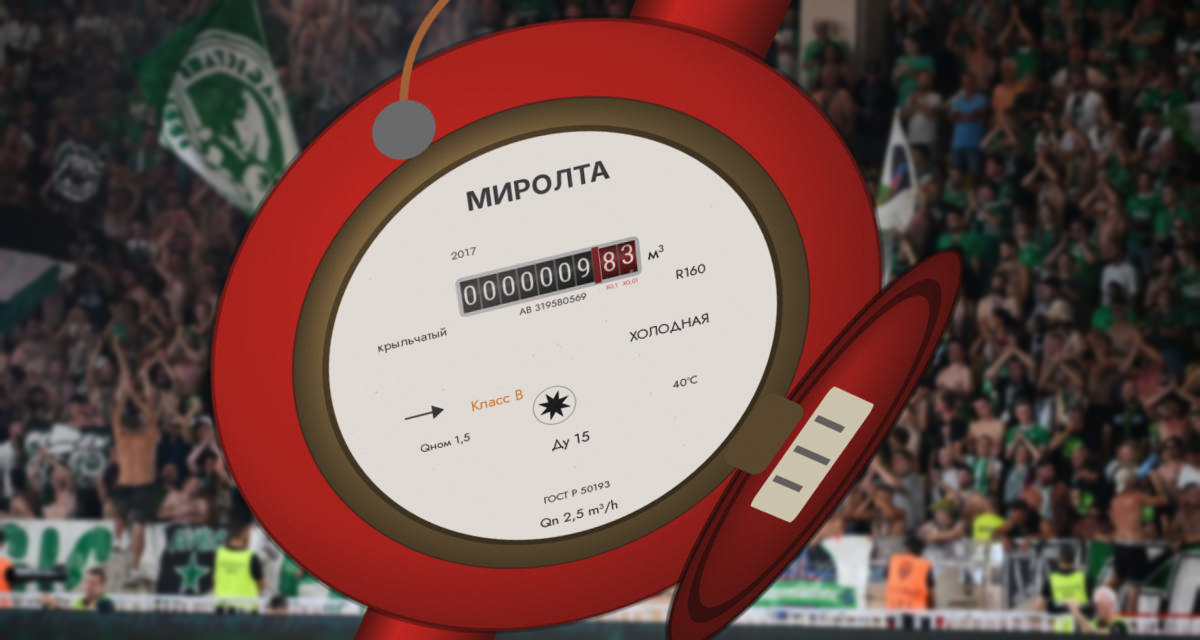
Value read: 9.83 m³
